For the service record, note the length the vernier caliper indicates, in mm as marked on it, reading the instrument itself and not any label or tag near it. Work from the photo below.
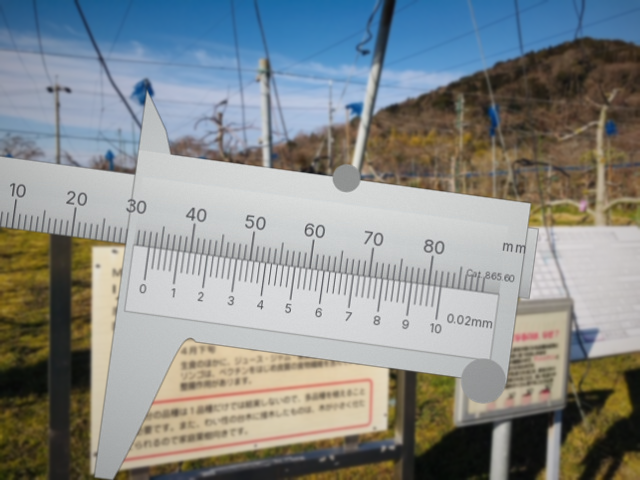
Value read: 33.0 mm
